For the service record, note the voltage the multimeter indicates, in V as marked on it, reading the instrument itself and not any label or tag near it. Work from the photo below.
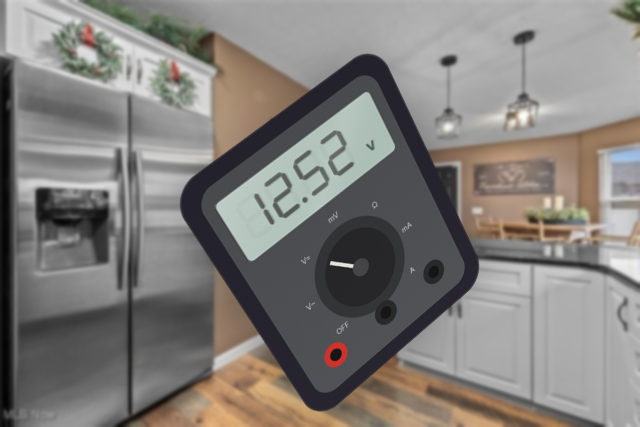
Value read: 12.52 V
